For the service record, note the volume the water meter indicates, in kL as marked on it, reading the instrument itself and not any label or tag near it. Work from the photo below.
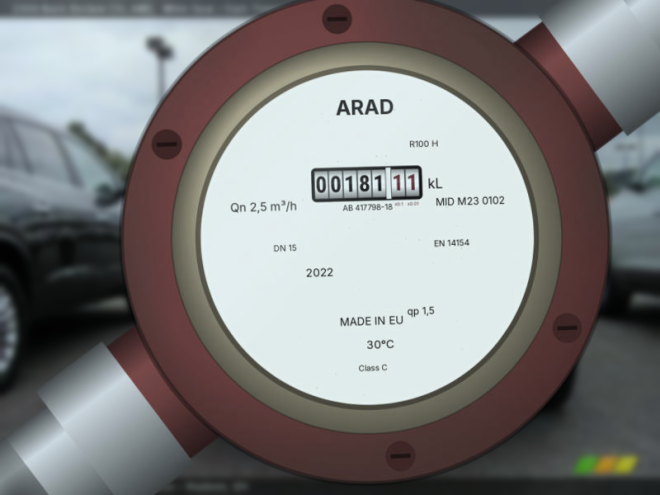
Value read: 181.11 kL
